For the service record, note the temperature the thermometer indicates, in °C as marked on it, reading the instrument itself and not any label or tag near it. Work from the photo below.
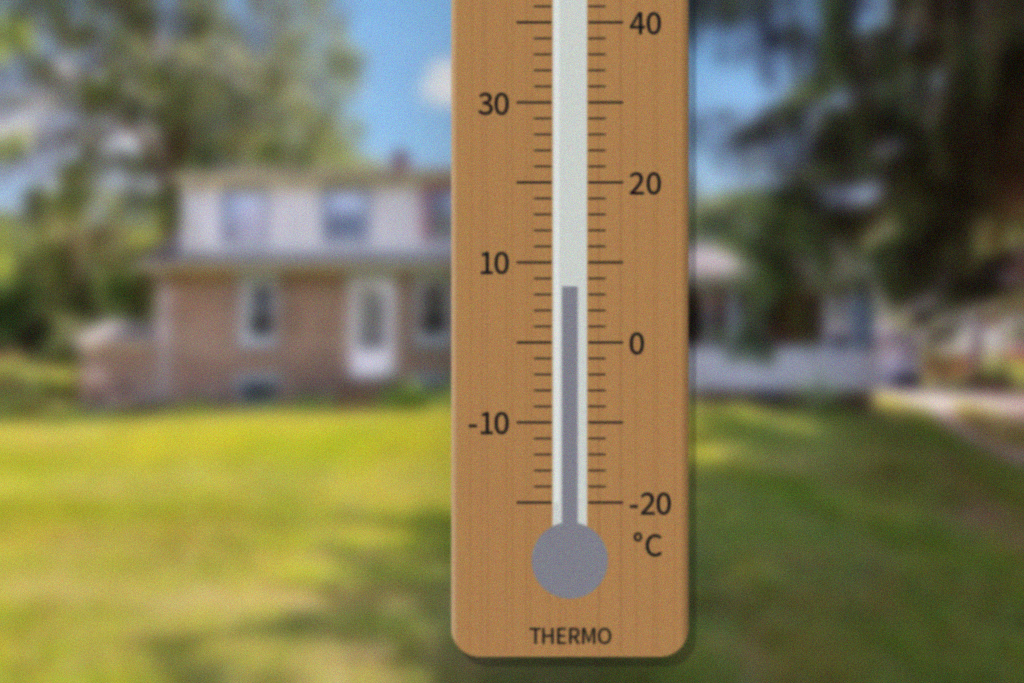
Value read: 7 °C
